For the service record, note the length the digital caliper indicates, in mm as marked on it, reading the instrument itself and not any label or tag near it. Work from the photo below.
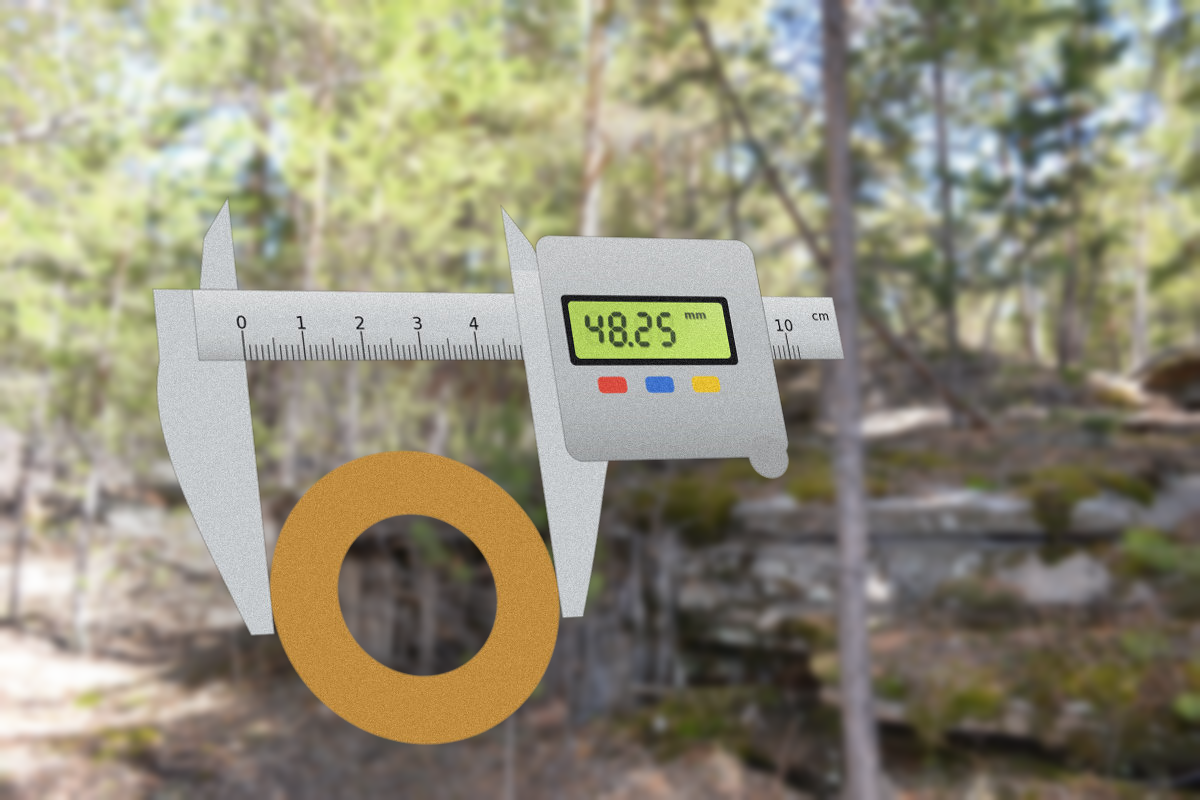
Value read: 48.25 mm
